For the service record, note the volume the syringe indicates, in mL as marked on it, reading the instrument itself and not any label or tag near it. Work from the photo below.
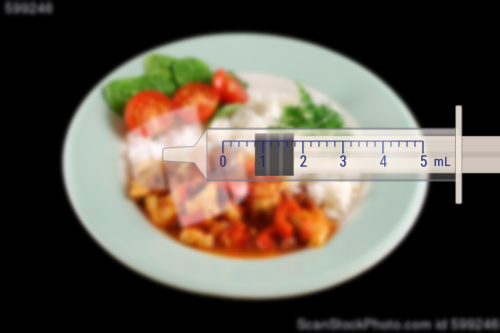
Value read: 0.8 mL
